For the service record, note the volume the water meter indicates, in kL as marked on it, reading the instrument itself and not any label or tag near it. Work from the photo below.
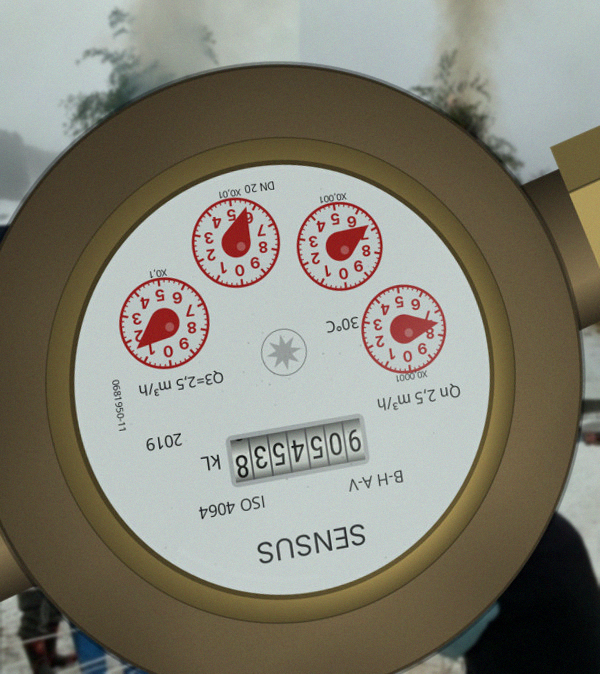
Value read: 9054538.1567 kL
